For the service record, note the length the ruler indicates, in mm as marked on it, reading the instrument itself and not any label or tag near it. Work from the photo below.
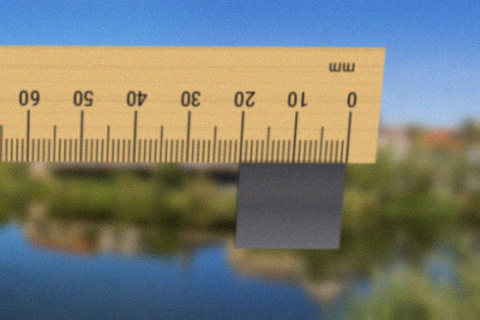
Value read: 20 mm
